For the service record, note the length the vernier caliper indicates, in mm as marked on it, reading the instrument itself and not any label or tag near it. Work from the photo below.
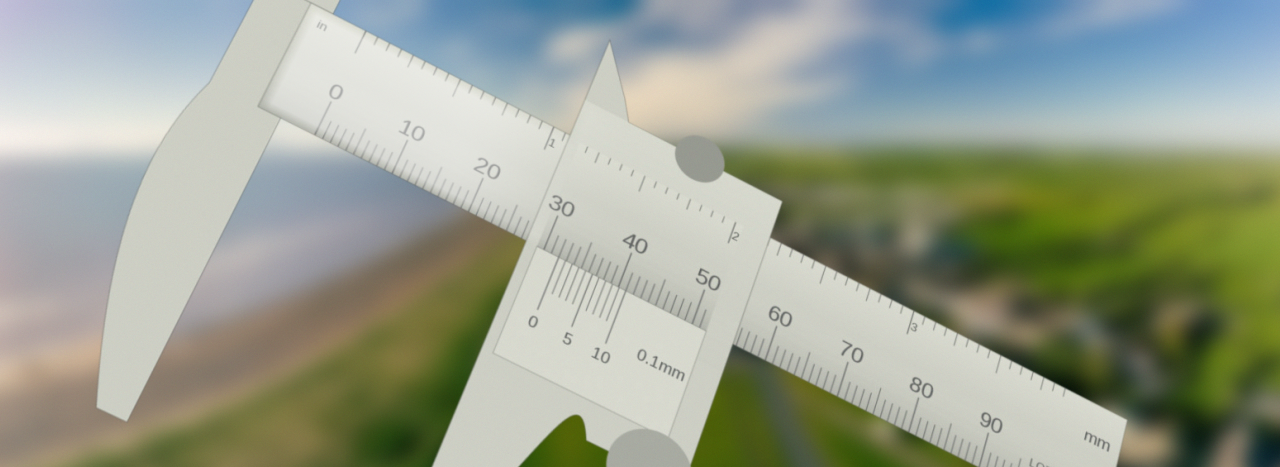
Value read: 32.0 mm
